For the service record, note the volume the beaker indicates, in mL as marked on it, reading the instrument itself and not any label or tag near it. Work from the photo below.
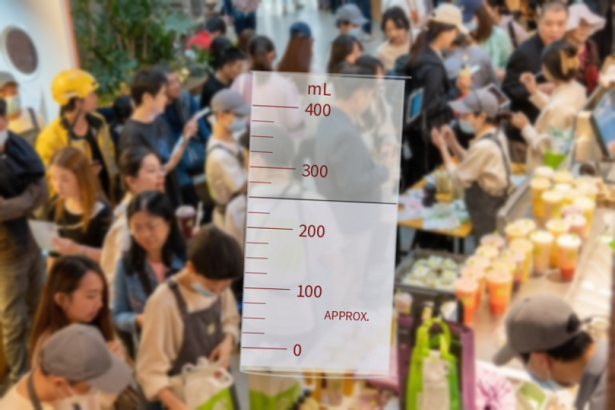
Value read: 250 mL
